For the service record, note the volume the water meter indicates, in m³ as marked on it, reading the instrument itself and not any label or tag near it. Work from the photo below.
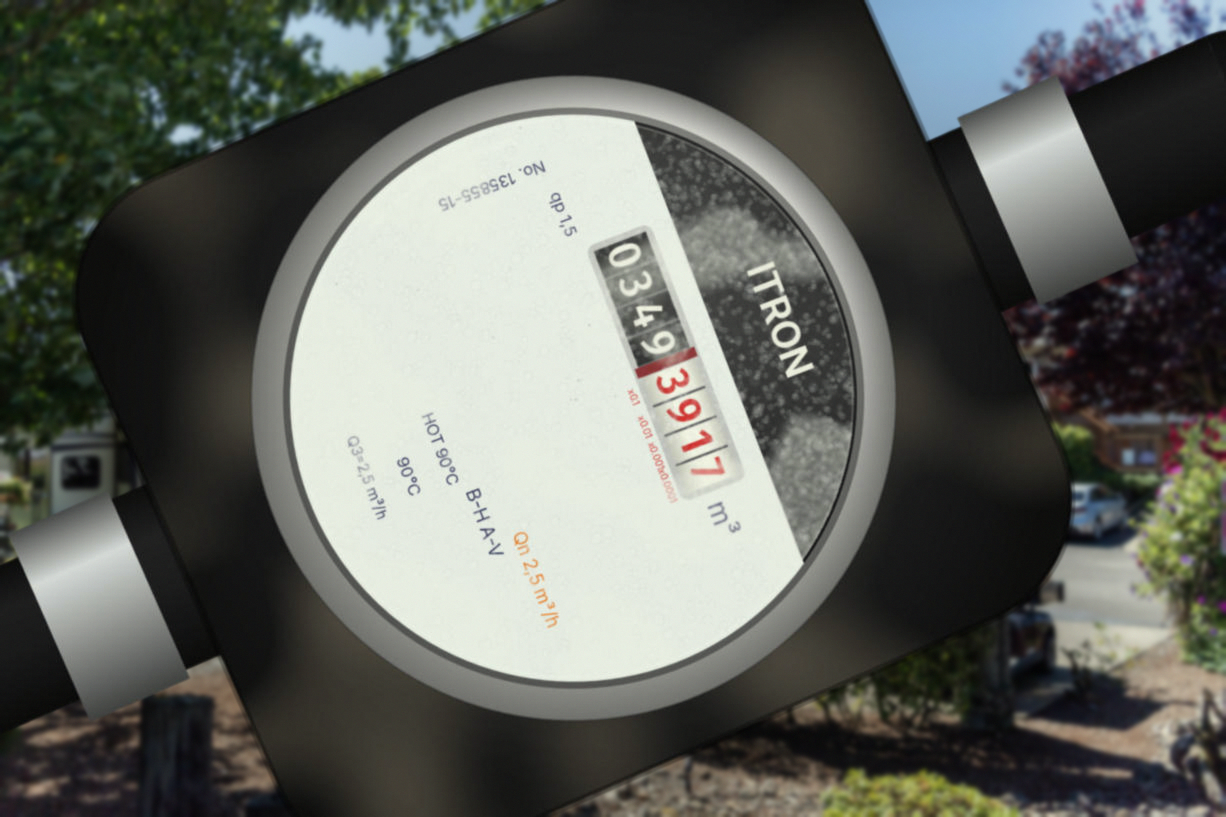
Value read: 349.3917 m³
